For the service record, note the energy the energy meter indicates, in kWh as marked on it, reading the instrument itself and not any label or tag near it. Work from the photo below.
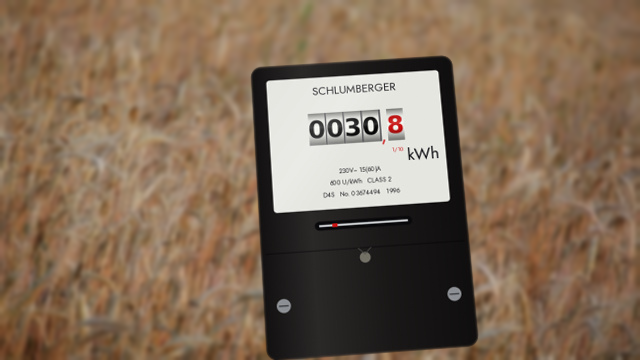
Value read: 30.8 kWh
